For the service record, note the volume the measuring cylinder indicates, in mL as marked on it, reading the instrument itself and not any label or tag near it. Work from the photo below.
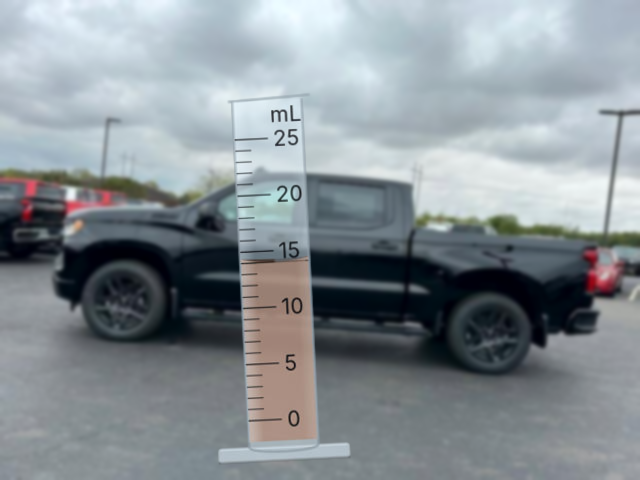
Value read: 14 mL
